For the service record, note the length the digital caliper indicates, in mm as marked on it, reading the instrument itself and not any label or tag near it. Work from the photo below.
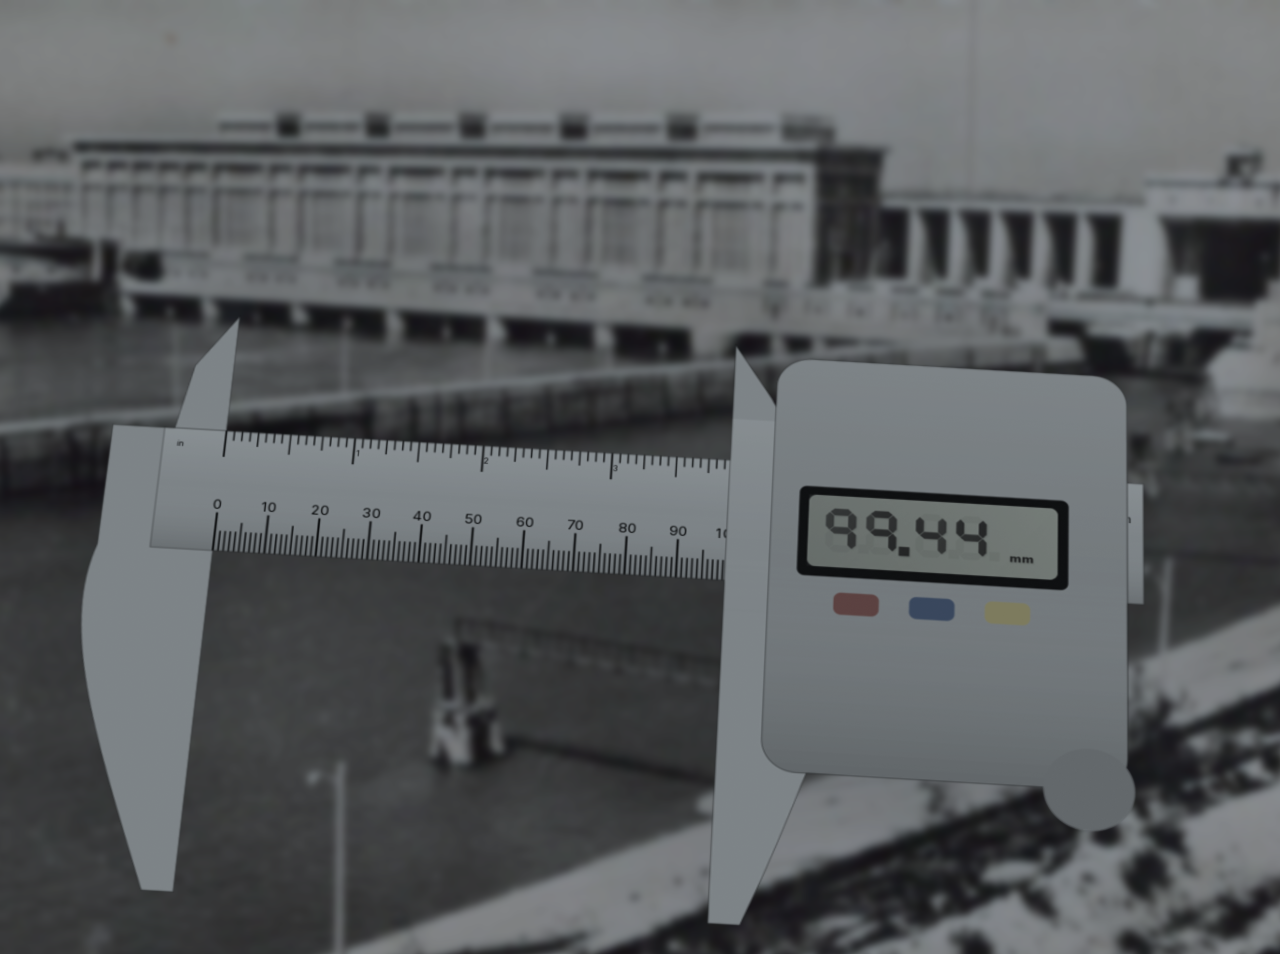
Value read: 99.44 mm
